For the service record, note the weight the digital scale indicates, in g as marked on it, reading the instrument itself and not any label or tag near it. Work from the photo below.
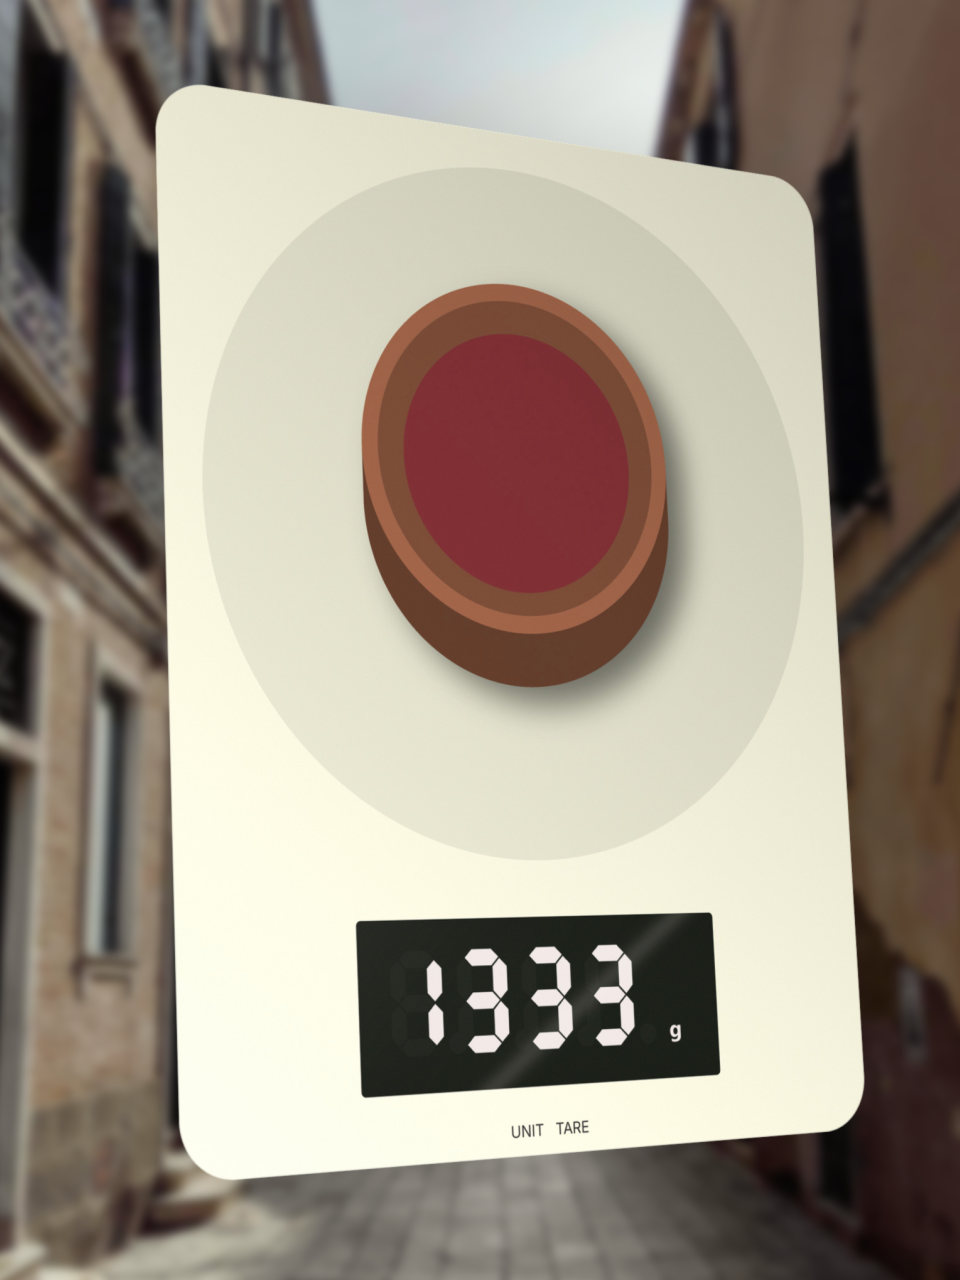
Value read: 1333 g
